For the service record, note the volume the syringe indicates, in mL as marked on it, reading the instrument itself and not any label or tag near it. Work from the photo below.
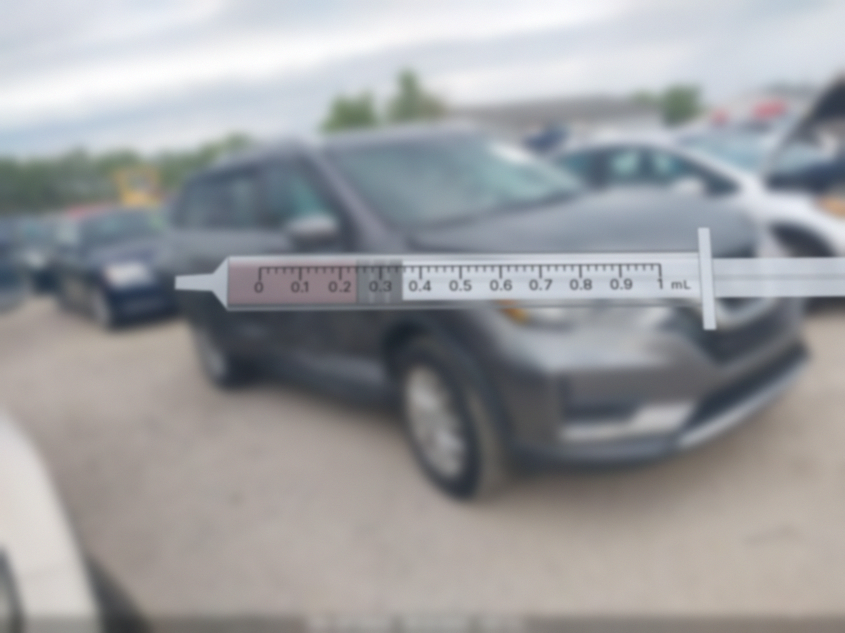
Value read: 0.24 mL
